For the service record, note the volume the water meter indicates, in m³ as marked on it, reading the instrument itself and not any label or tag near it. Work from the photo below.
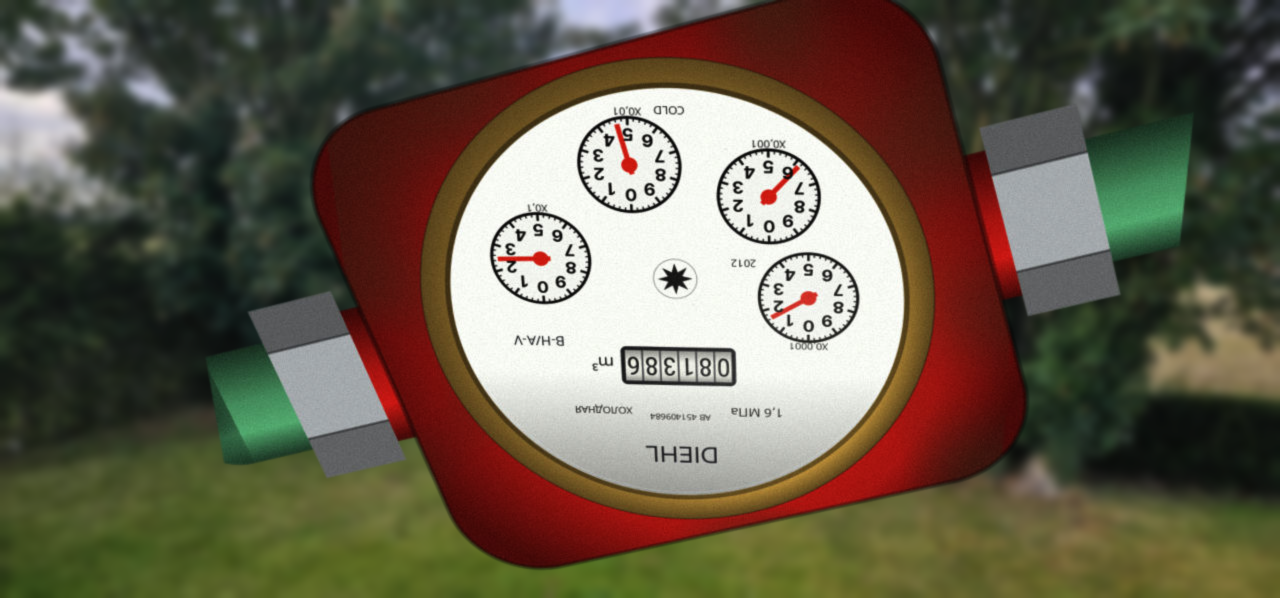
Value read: 81386.2461 m³
